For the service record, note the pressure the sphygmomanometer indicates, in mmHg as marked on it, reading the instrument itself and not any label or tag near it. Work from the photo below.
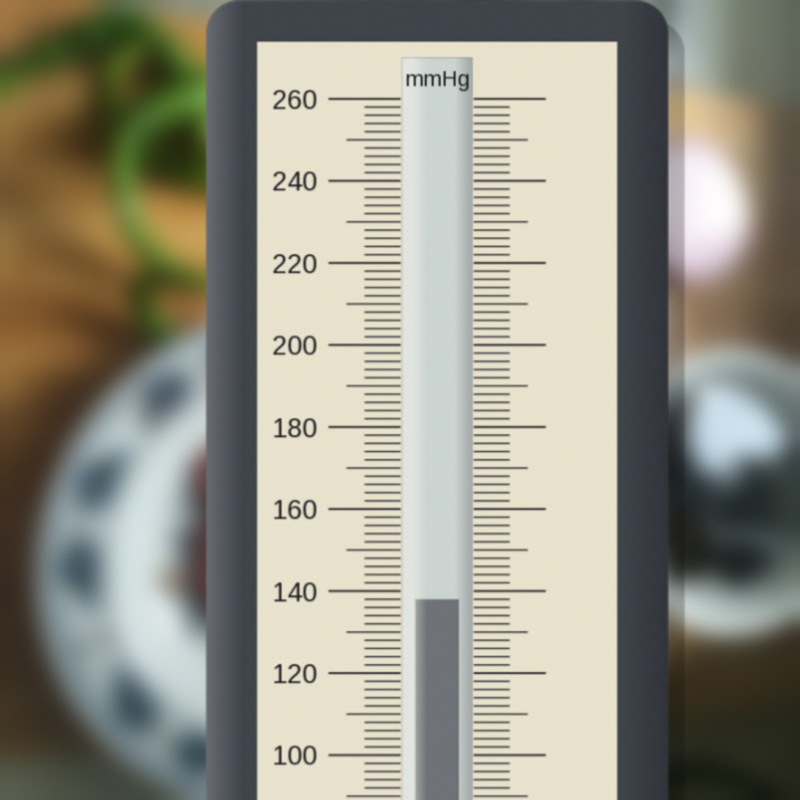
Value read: 138 mmHg
